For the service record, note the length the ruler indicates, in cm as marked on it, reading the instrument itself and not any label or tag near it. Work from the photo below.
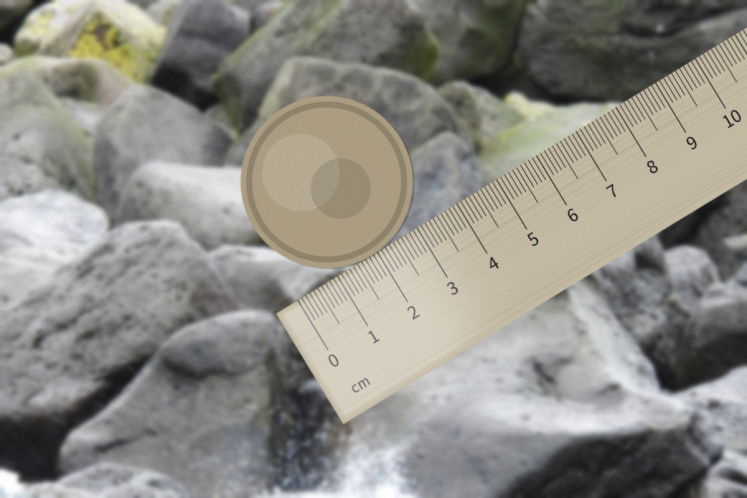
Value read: 3.7 cm
